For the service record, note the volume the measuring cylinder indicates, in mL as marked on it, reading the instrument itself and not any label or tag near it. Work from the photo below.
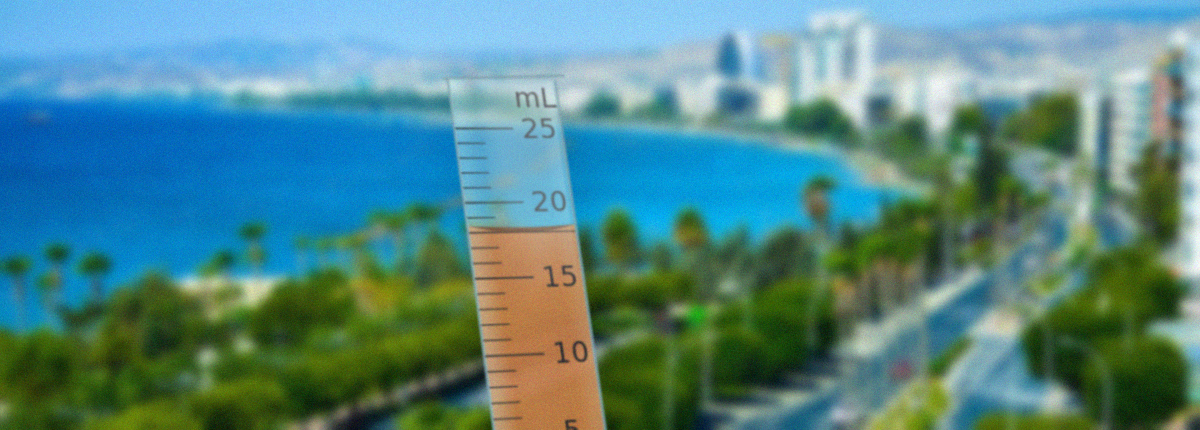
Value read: 18 mL
